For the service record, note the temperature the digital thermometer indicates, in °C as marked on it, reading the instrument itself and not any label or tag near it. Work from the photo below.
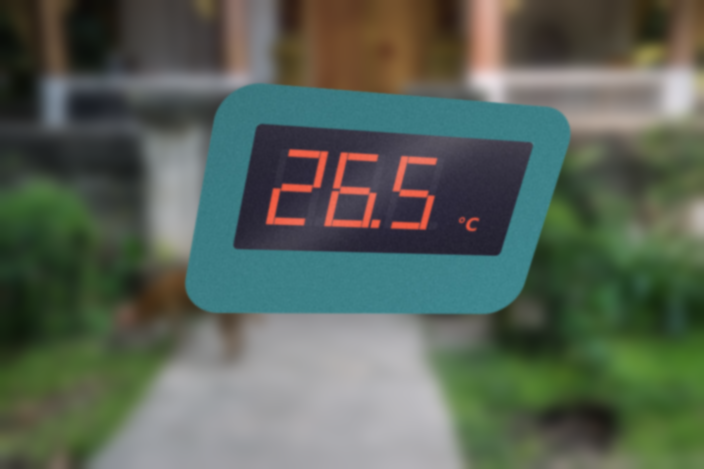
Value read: 26.5 °C
